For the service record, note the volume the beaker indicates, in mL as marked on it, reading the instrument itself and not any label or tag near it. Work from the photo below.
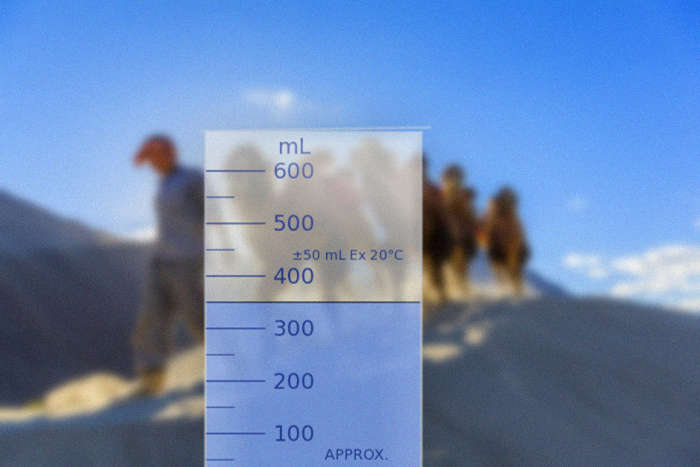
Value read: 350 mL
